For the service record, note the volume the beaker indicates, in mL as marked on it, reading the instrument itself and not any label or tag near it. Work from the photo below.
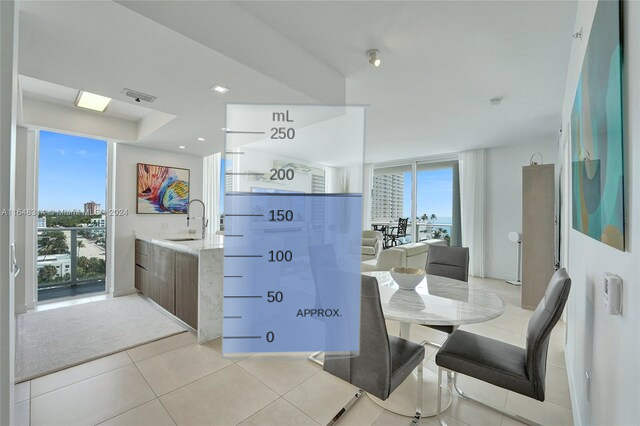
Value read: 175 mL
